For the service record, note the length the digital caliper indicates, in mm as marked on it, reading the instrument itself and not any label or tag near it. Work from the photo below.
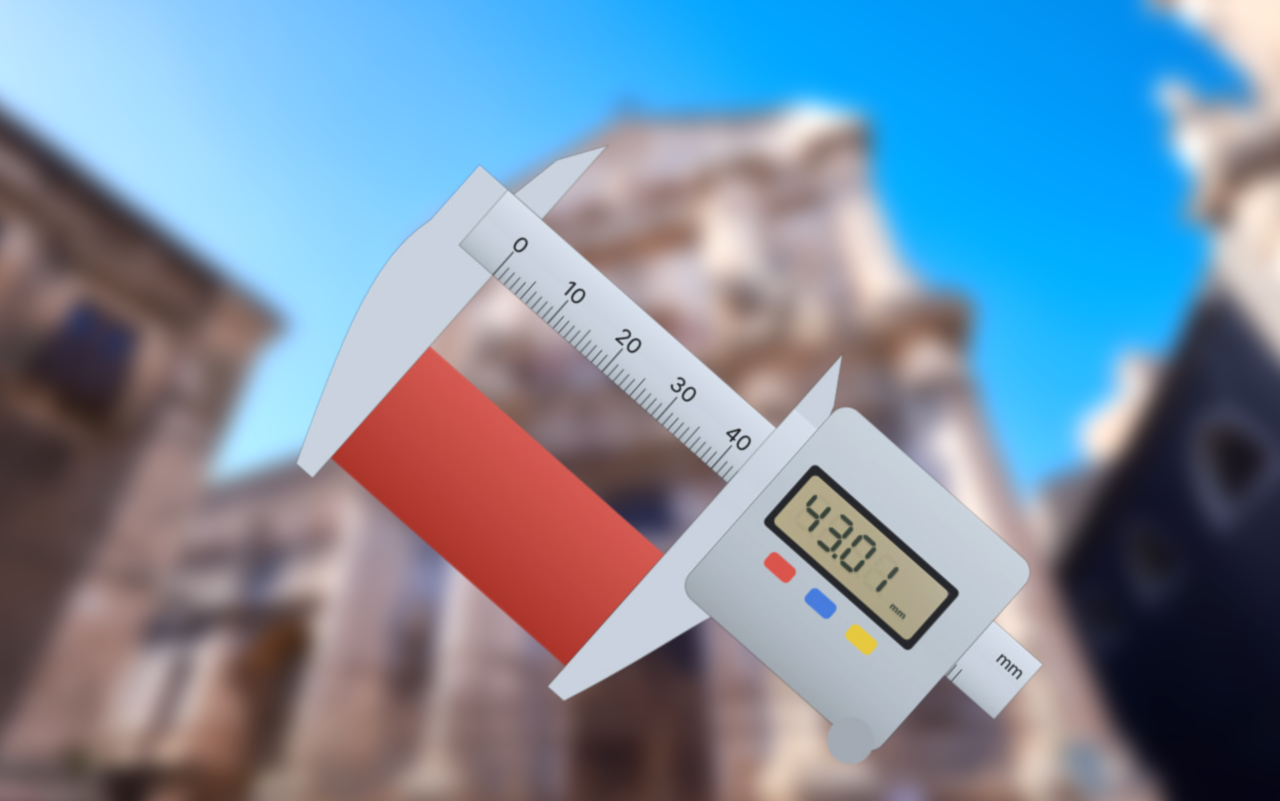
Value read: 43.01 mm
